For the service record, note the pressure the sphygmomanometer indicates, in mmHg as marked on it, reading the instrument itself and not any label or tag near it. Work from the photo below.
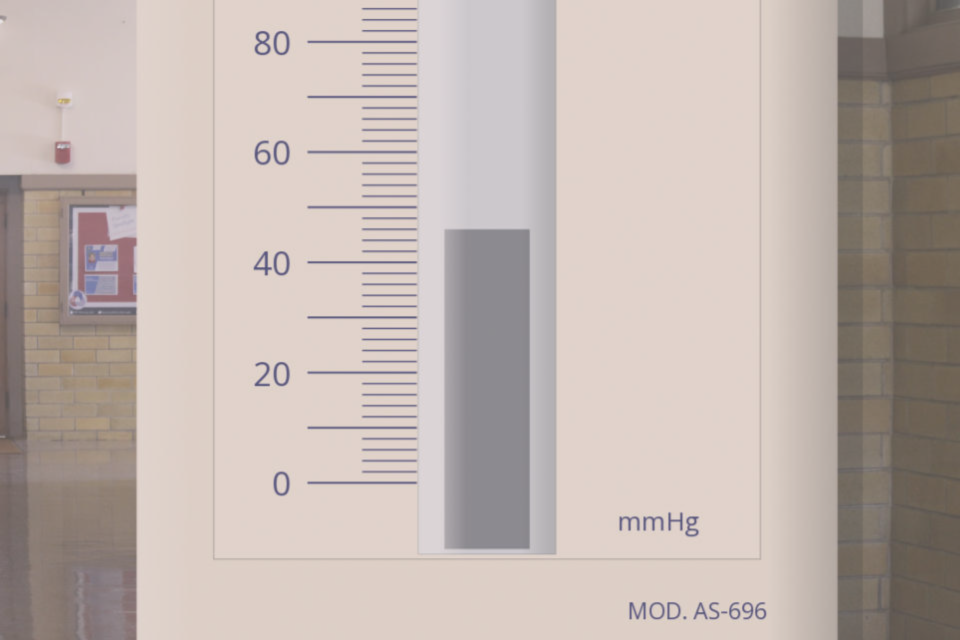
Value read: 46 mmHg
